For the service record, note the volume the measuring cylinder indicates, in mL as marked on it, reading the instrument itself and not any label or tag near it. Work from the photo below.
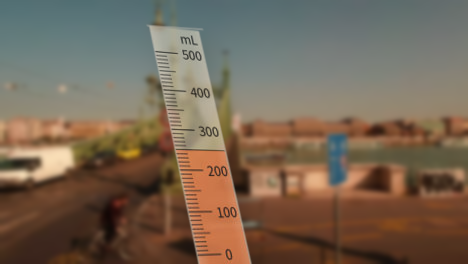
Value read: 250 mL
